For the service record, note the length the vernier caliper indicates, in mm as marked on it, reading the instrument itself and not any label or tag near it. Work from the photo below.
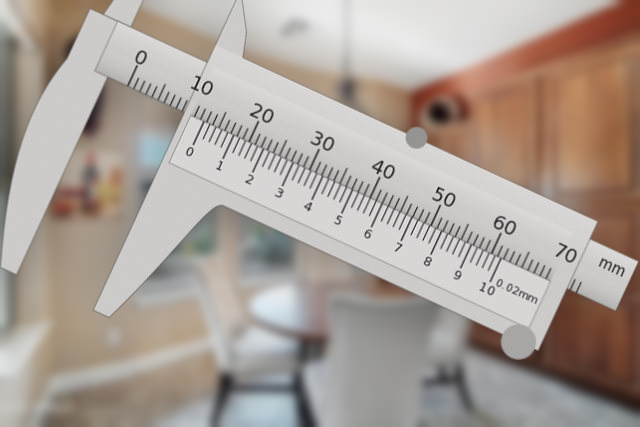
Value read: 12.6 mm
